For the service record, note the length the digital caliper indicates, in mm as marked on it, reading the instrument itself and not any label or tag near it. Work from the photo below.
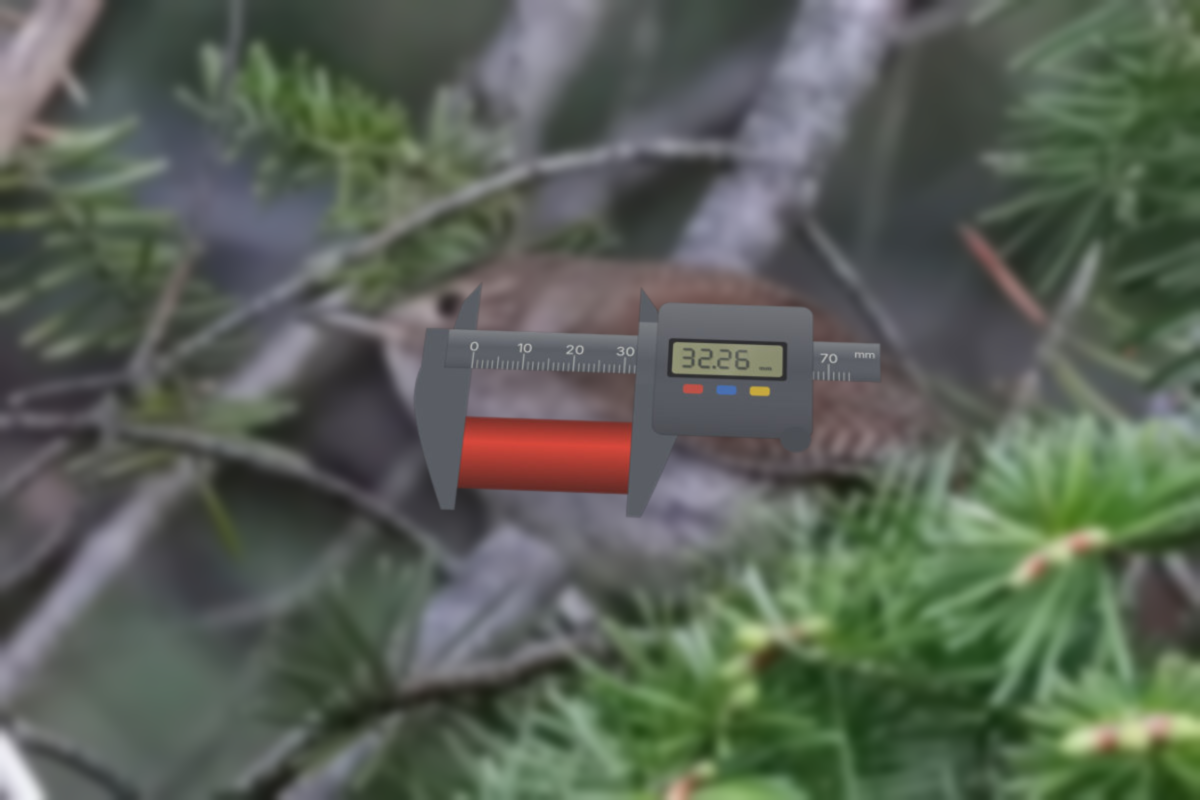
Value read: 32.26 mm
